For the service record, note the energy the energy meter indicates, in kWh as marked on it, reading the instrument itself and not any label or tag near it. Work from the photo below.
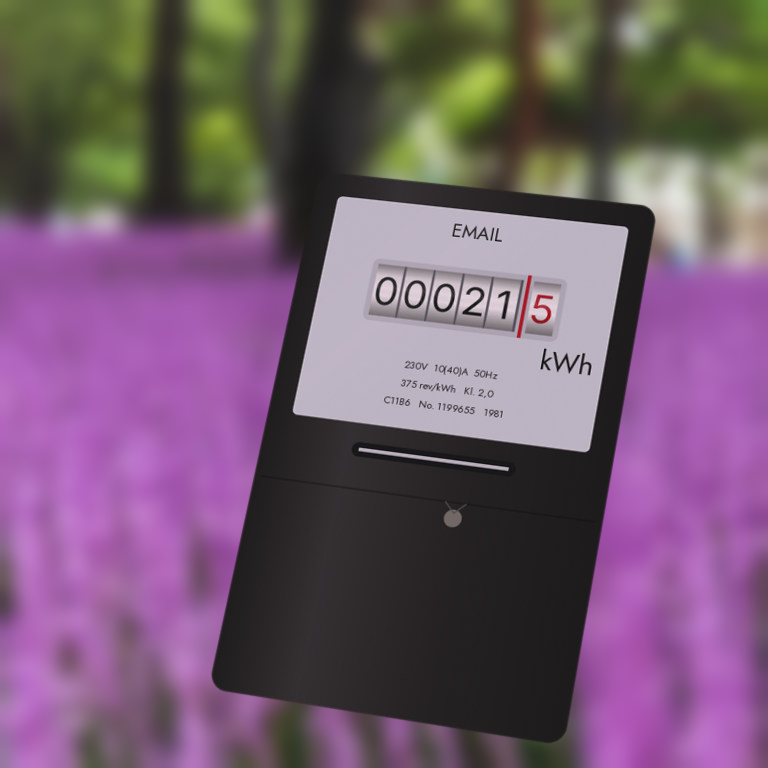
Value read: 21.5 kWh
